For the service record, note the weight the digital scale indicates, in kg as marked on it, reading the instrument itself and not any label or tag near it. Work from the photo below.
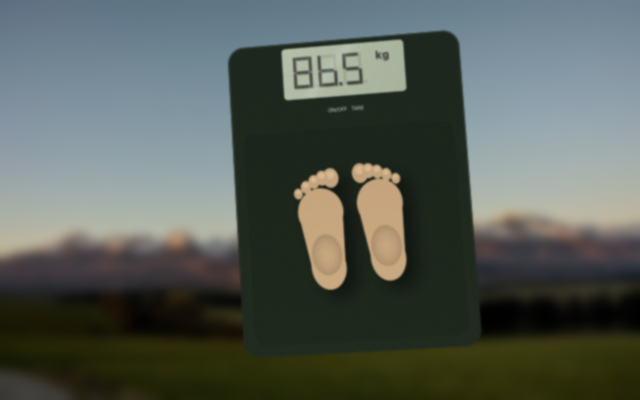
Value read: 86.5 kg
